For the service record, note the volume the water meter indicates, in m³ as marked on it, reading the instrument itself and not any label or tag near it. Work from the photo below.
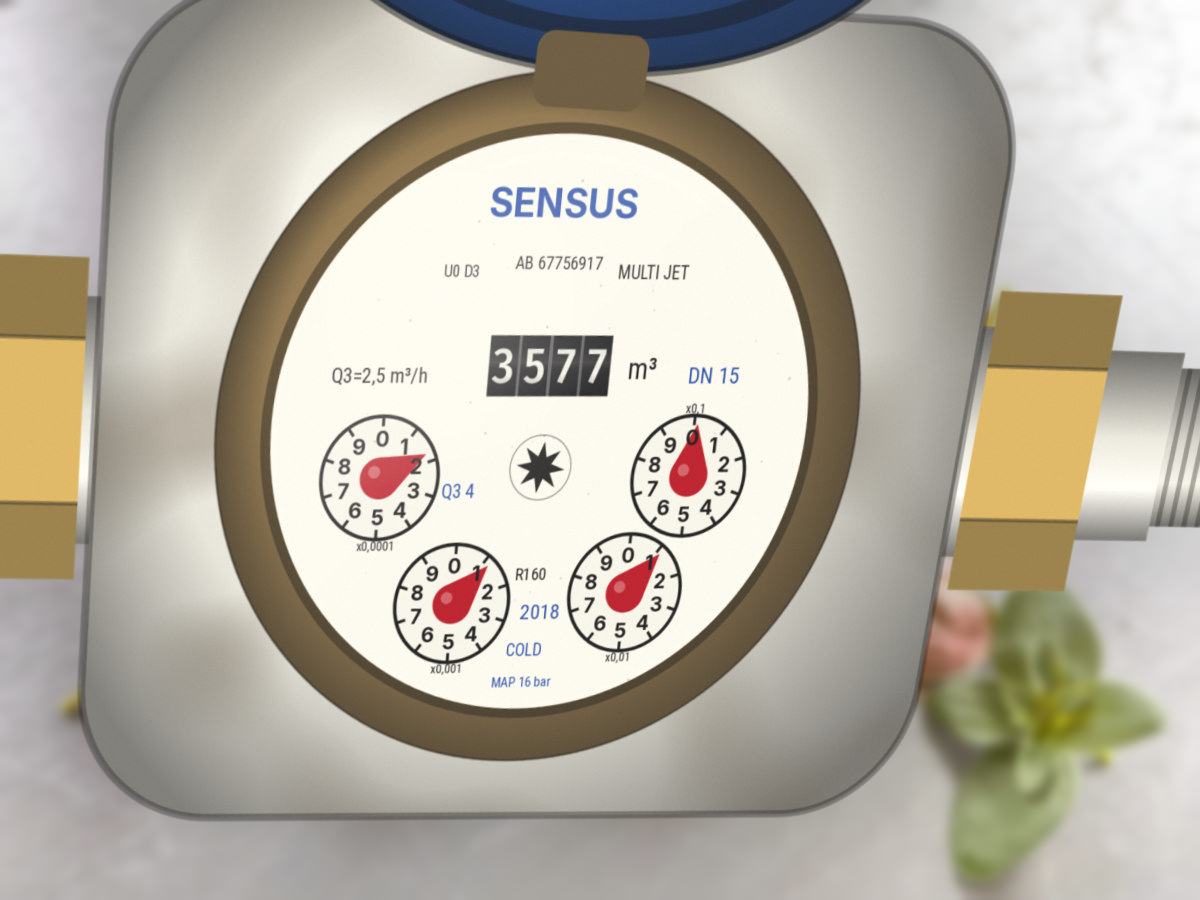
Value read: 3577.0111 m³
